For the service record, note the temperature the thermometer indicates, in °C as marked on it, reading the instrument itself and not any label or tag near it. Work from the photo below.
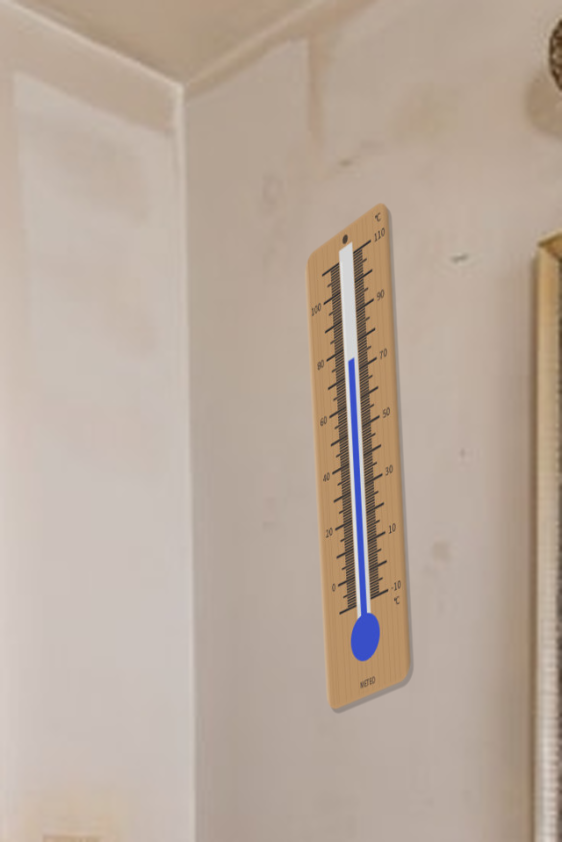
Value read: 75 °C
